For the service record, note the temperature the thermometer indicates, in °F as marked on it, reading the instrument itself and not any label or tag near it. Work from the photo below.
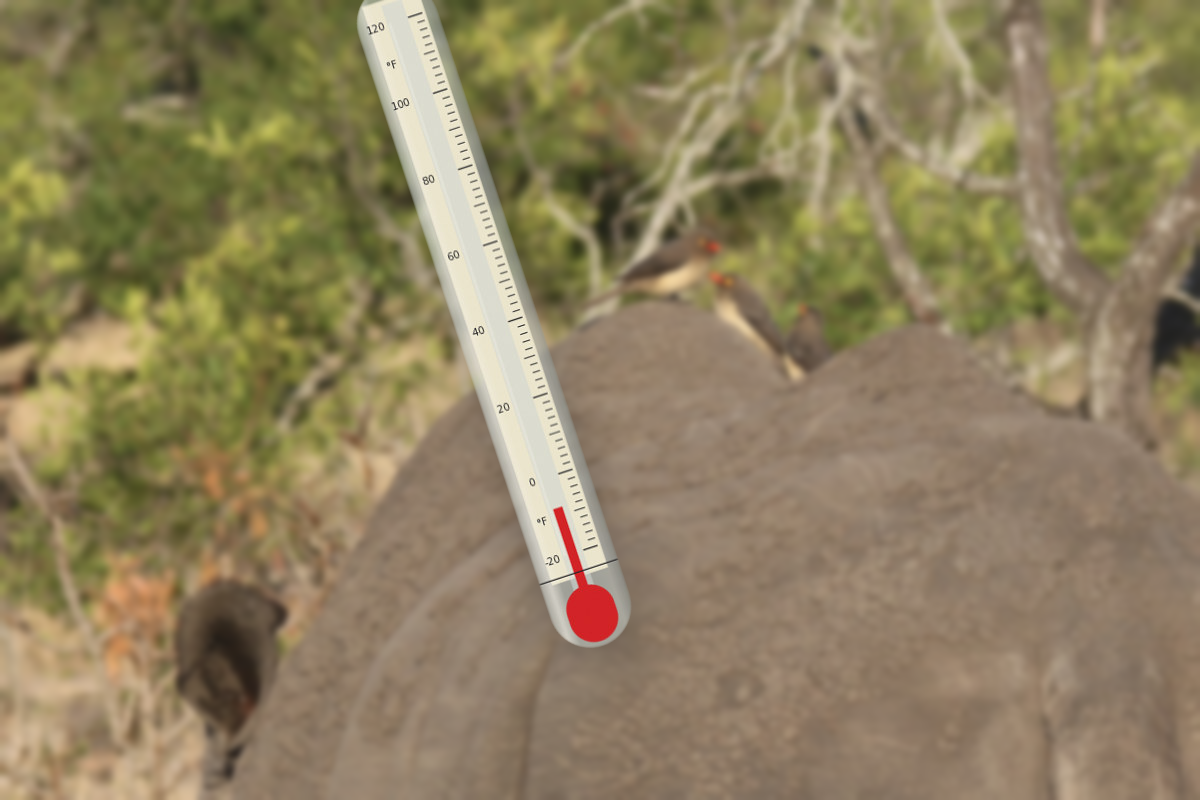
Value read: -8 °F
